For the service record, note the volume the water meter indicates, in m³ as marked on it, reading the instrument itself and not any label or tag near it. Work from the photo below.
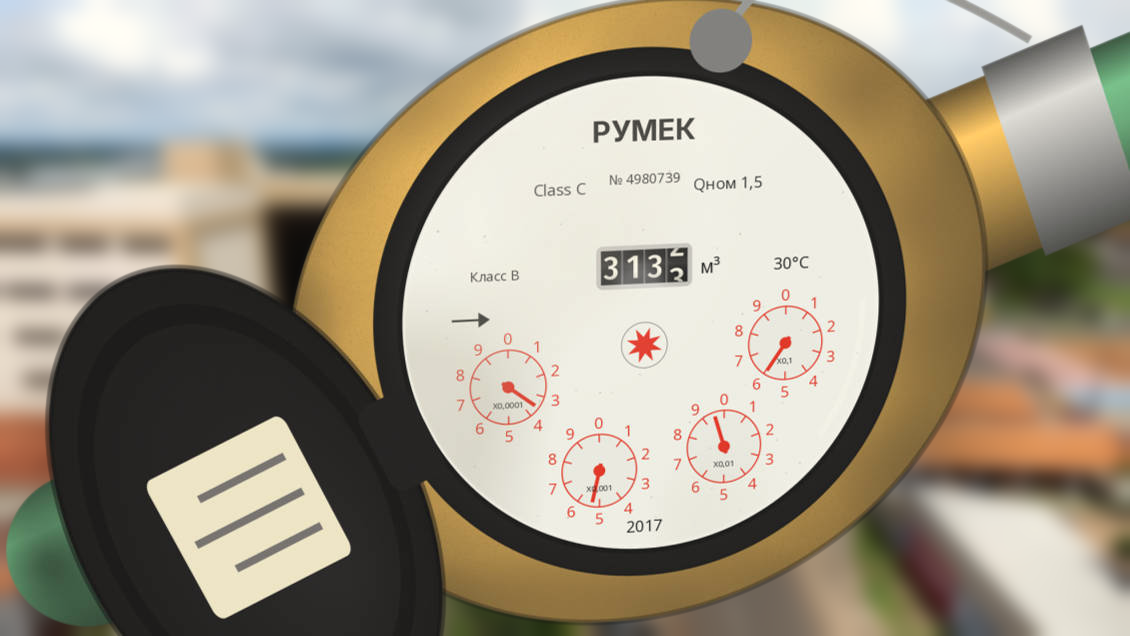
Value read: 3132.5953 m³
